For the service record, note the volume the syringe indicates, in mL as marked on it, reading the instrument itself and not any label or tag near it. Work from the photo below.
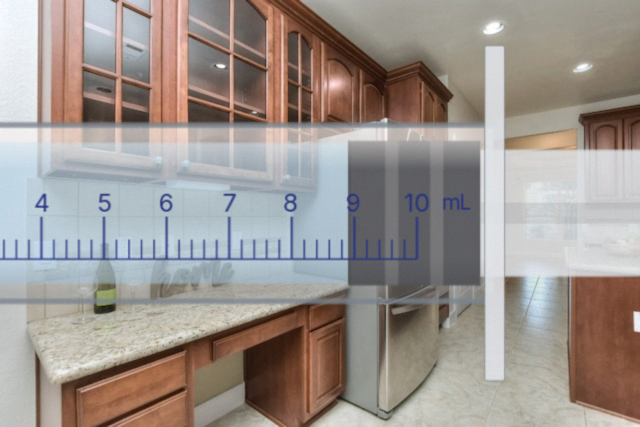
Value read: 8.9 mL
